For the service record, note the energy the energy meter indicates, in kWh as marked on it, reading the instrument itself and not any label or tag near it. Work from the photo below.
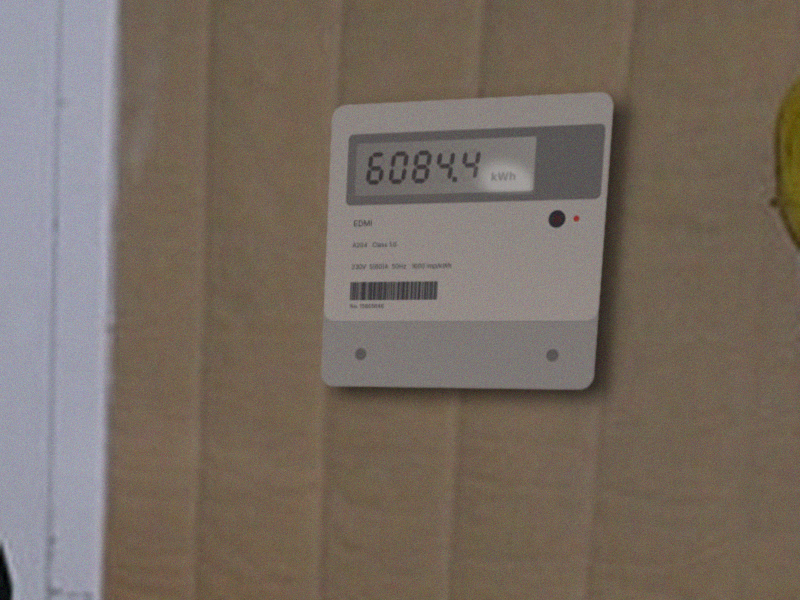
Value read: 6084.4 kWh
